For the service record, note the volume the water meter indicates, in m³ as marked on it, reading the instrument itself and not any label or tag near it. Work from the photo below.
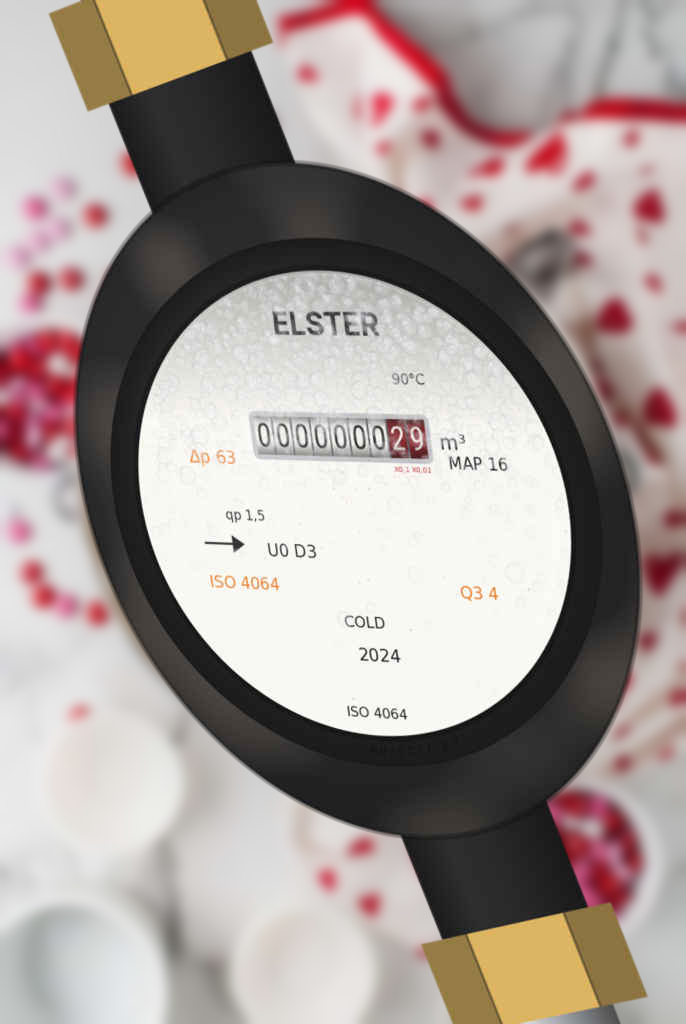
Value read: 0.29 m³
